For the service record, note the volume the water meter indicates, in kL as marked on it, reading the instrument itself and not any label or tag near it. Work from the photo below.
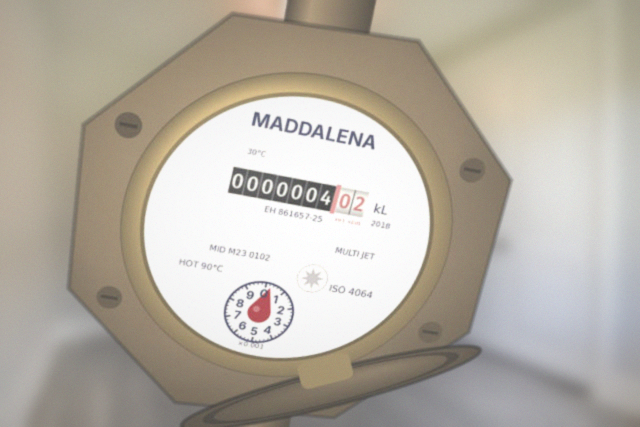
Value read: 4.020 kL
